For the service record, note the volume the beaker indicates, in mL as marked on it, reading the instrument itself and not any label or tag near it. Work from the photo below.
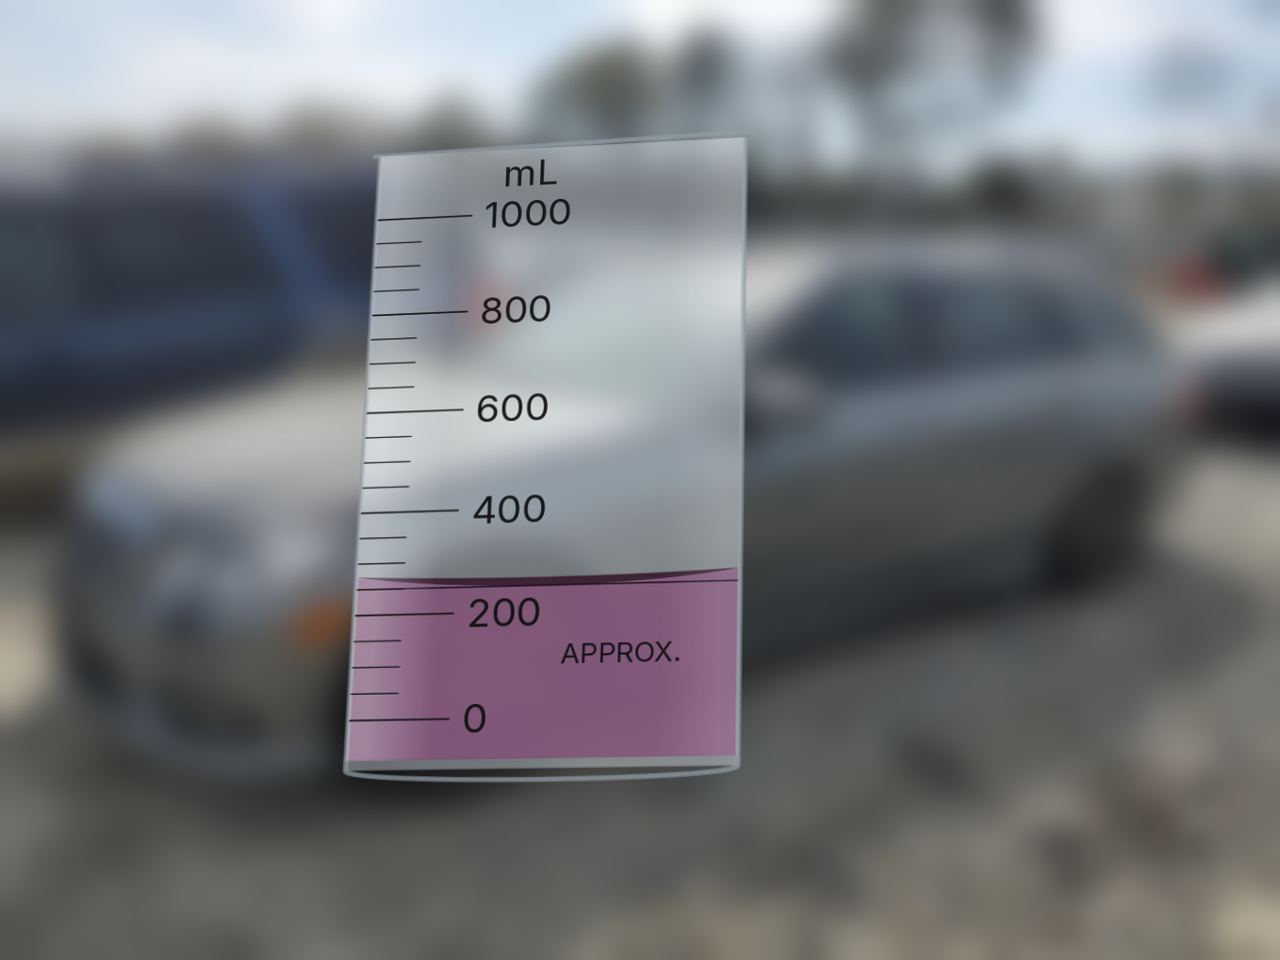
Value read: 250 mL
